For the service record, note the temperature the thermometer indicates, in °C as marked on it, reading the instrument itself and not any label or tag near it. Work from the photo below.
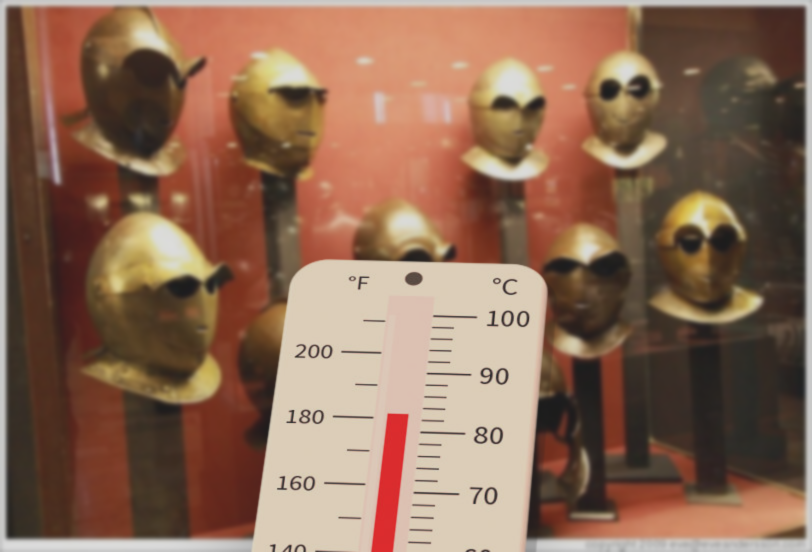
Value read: 83 °C
